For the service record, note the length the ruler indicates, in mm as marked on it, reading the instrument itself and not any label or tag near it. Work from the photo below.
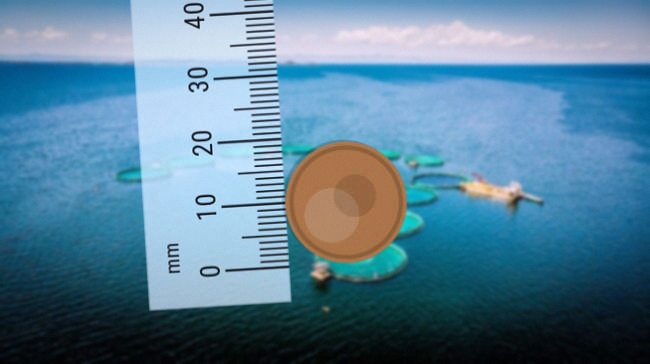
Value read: 19 mm
